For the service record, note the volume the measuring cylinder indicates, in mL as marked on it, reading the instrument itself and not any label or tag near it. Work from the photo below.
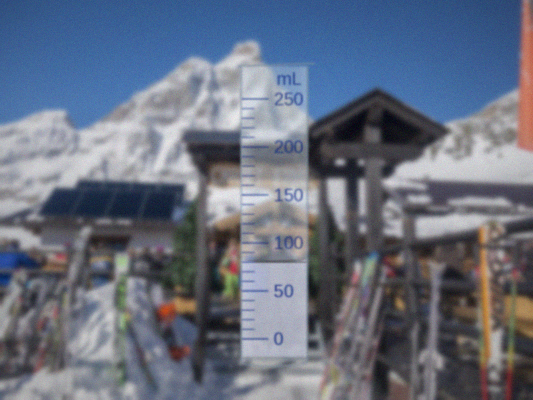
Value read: 80 mL
